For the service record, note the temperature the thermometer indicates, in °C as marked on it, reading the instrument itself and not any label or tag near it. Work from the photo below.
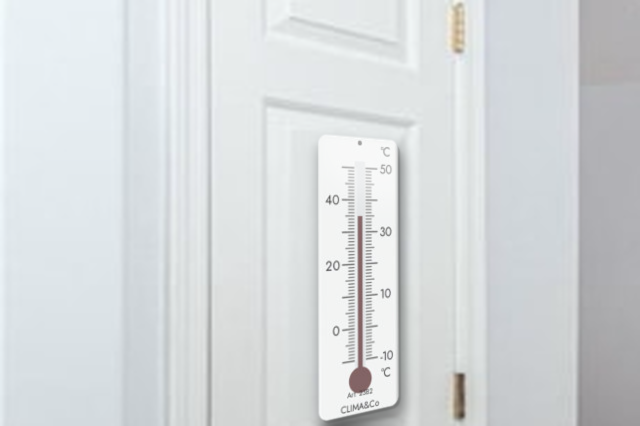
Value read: 35 °C
